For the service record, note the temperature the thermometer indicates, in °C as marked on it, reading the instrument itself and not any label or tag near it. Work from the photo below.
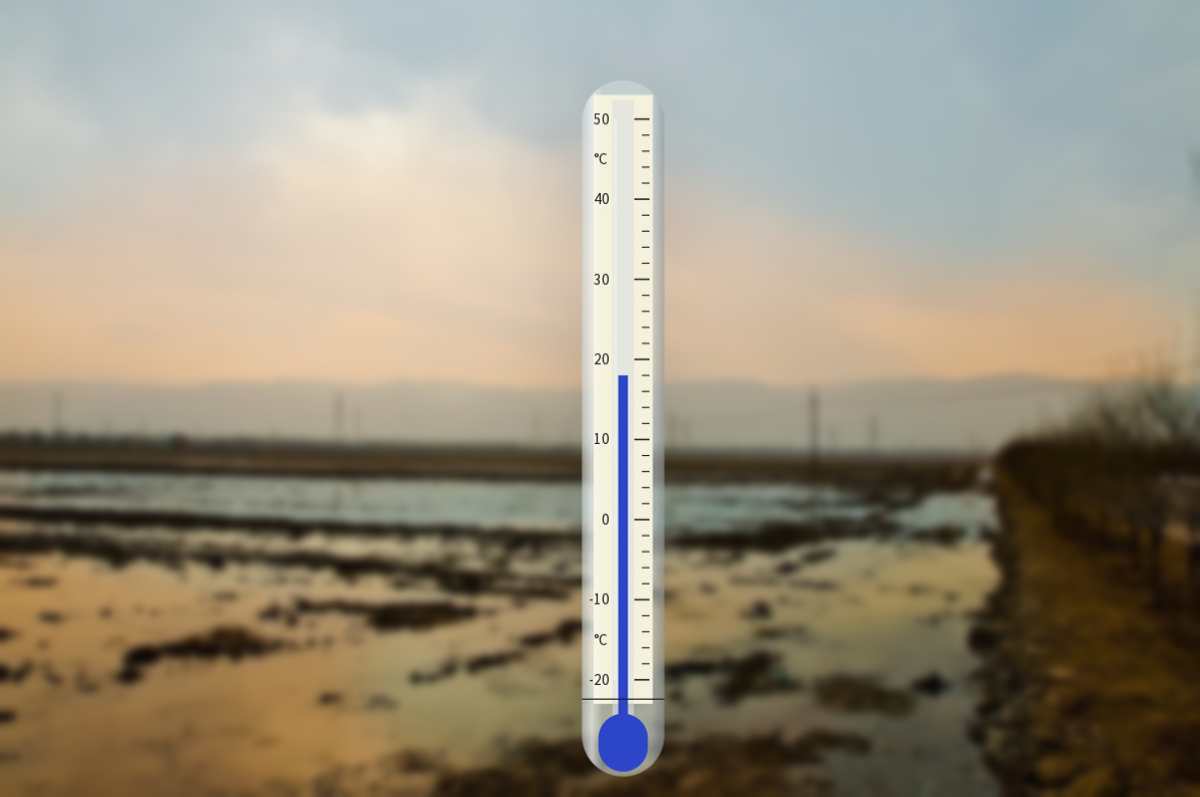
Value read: 18 °C
